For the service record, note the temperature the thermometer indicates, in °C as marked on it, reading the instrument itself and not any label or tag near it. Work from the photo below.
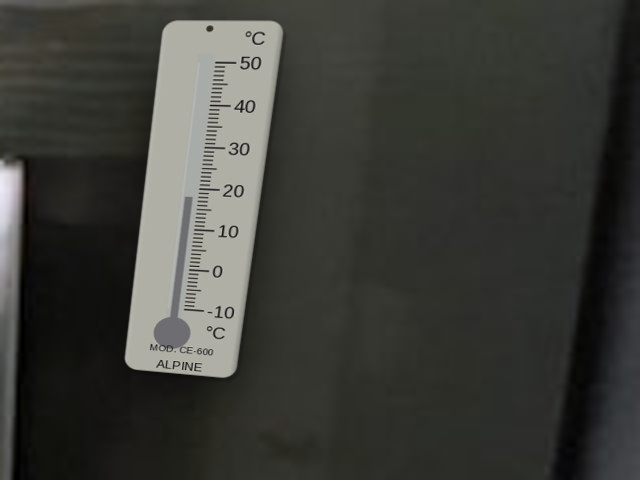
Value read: 18 °C
